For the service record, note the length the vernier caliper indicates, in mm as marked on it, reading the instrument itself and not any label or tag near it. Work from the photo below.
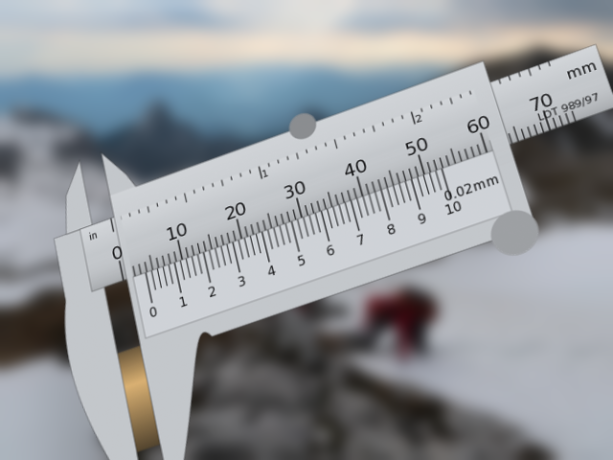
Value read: 3.8 mm
